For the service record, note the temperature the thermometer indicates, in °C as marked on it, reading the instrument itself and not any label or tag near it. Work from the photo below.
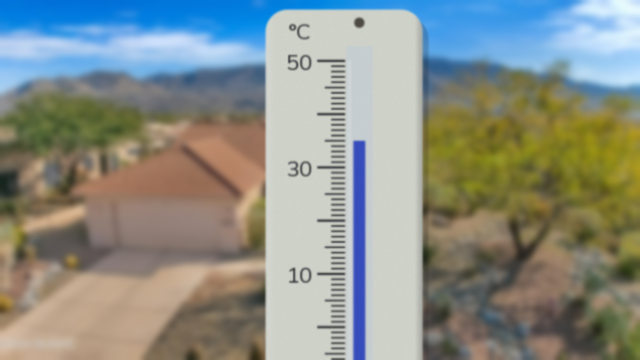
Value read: 35 °C
